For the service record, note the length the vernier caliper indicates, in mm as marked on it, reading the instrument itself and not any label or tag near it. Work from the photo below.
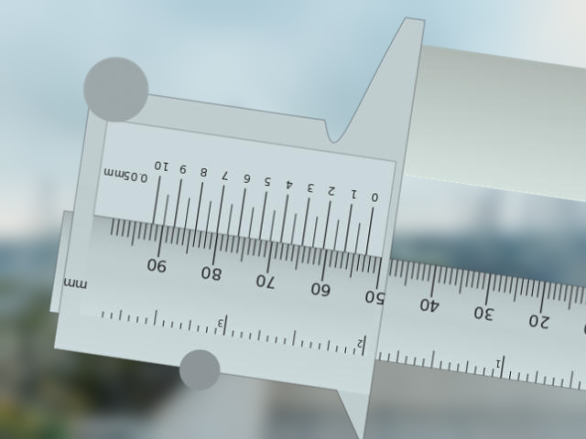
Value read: 52.8 mm
